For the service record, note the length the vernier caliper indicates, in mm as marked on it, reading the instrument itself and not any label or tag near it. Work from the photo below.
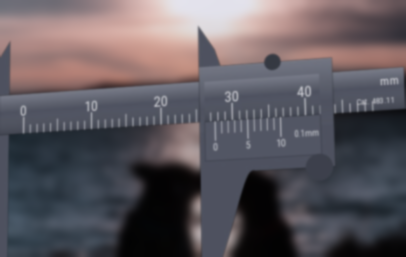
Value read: 27.6 mm
